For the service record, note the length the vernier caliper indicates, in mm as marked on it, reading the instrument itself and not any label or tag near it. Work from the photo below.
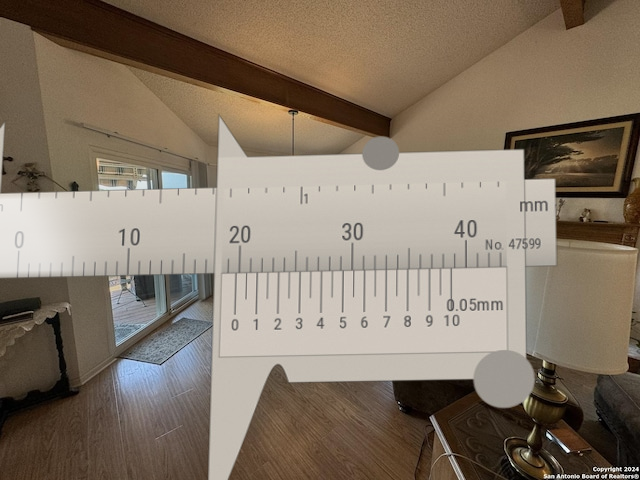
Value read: 19.7 mm
